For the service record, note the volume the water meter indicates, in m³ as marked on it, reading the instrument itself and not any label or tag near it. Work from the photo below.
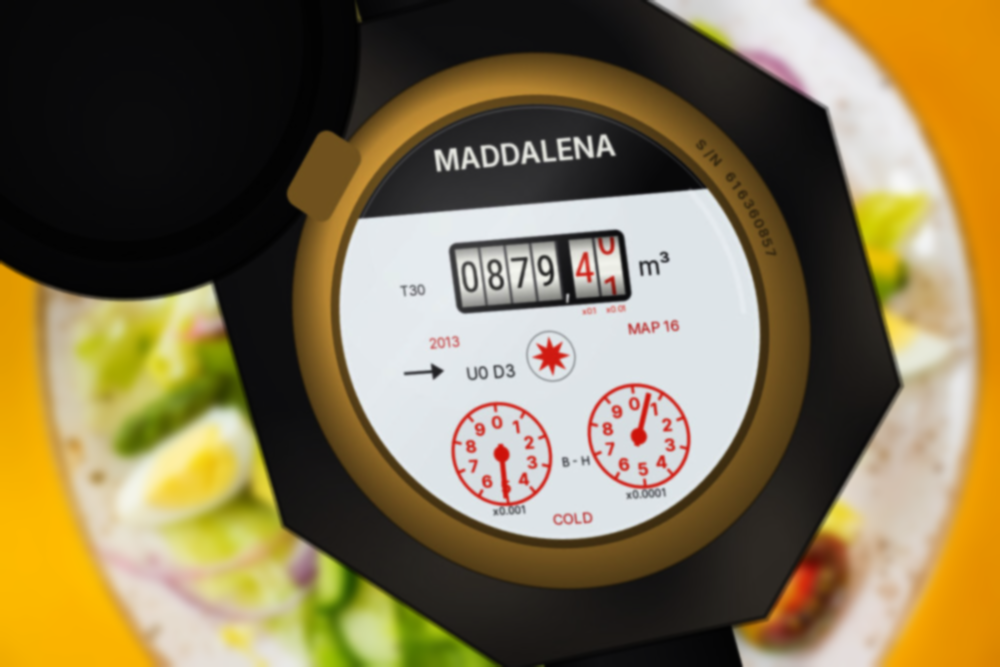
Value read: 879.4050 m³
